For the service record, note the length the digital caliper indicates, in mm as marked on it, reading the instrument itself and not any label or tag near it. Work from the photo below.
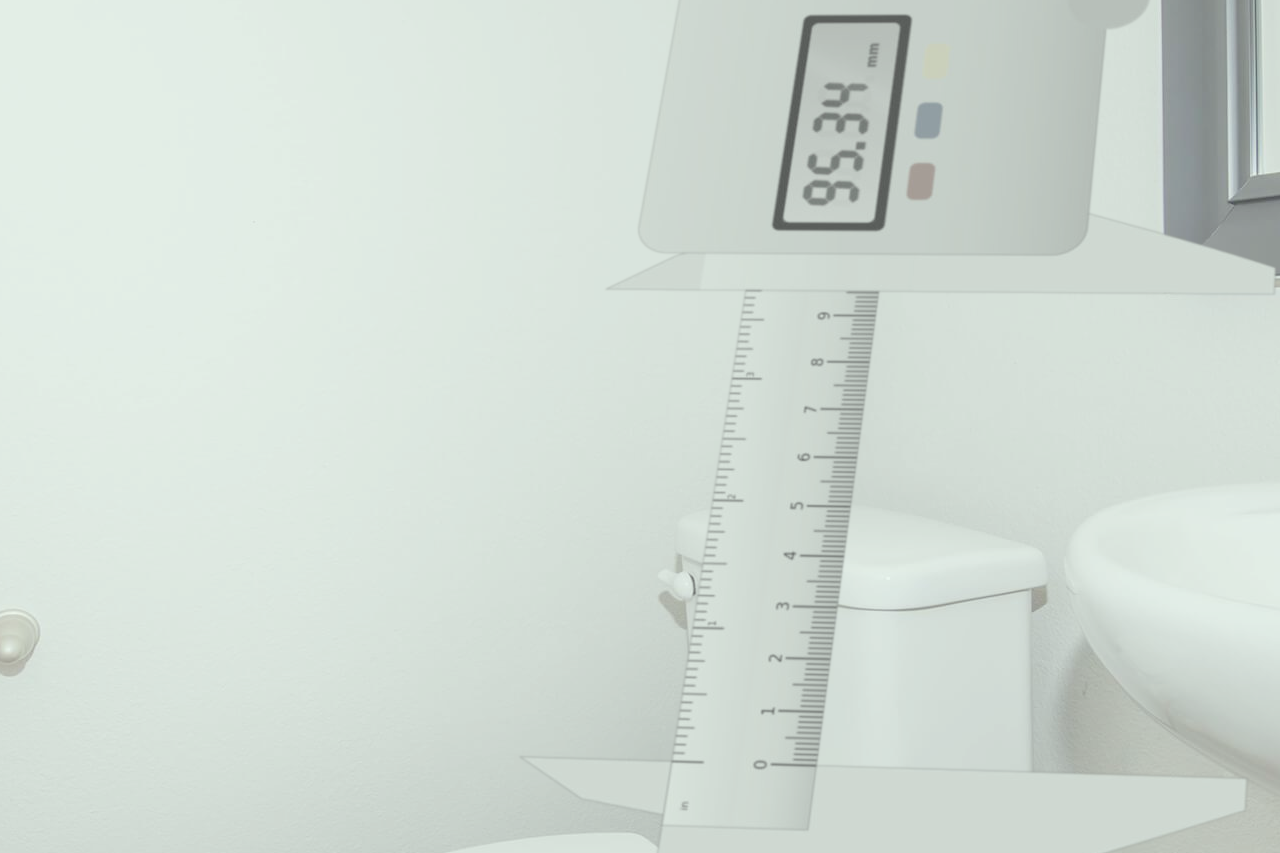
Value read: 95.34 mm
